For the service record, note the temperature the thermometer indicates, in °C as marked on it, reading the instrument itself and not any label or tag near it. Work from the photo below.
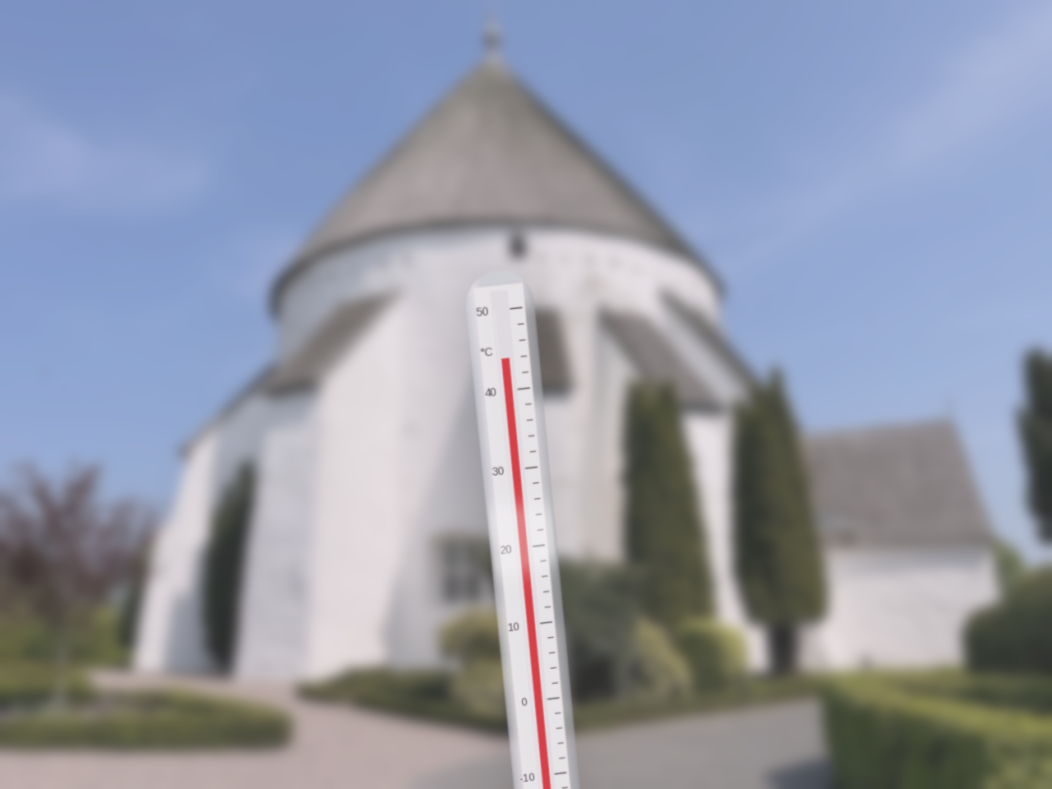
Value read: 44 °C
